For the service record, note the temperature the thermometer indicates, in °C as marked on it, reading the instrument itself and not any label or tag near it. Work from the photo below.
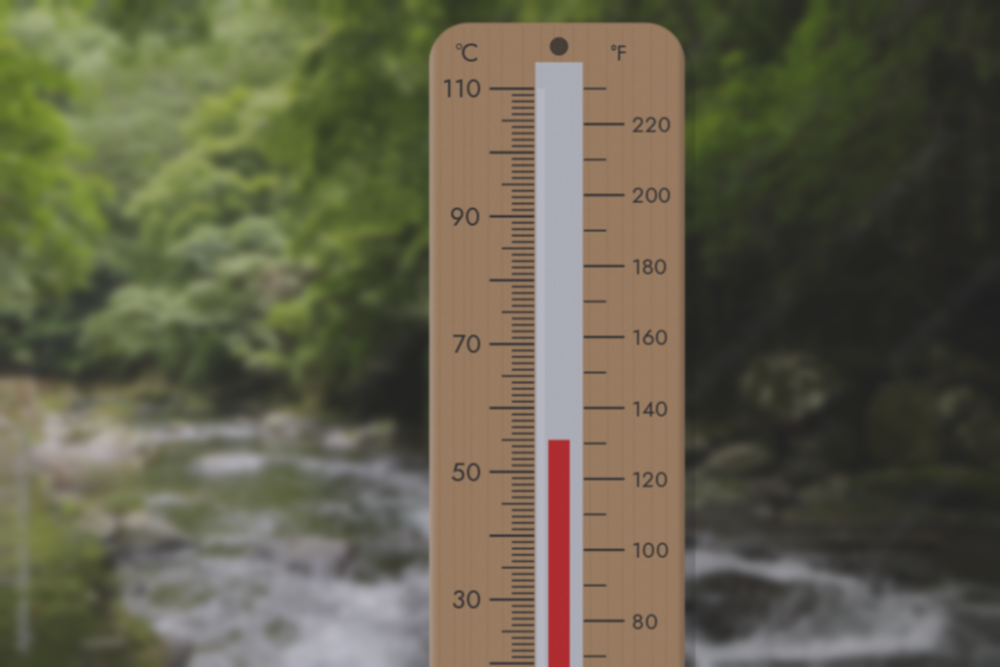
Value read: 55 °C
